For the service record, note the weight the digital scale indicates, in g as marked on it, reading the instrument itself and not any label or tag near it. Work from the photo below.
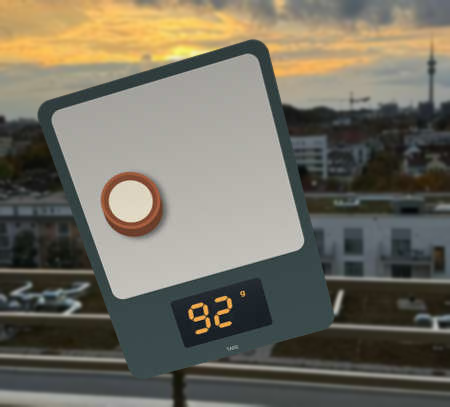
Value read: 92 g
